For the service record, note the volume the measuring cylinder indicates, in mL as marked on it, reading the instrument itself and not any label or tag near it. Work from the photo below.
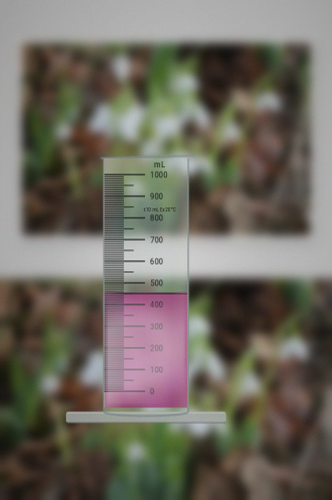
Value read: 450 mL
